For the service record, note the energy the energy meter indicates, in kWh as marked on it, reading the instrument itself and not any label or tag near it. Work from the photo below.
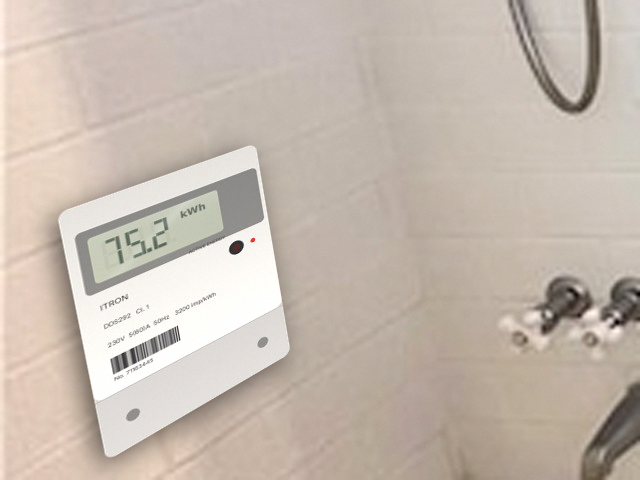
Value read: 75.2 kWh
